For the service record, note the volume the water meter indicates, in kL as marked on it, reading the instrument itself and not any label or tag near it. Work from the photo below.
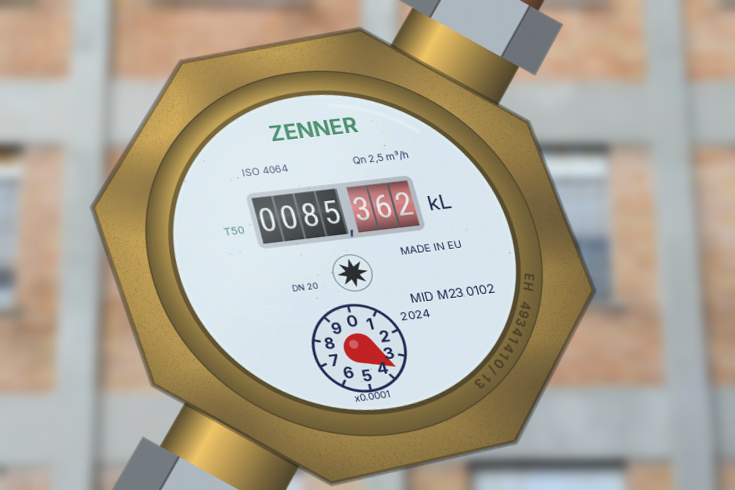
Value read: 85.3623 kL
